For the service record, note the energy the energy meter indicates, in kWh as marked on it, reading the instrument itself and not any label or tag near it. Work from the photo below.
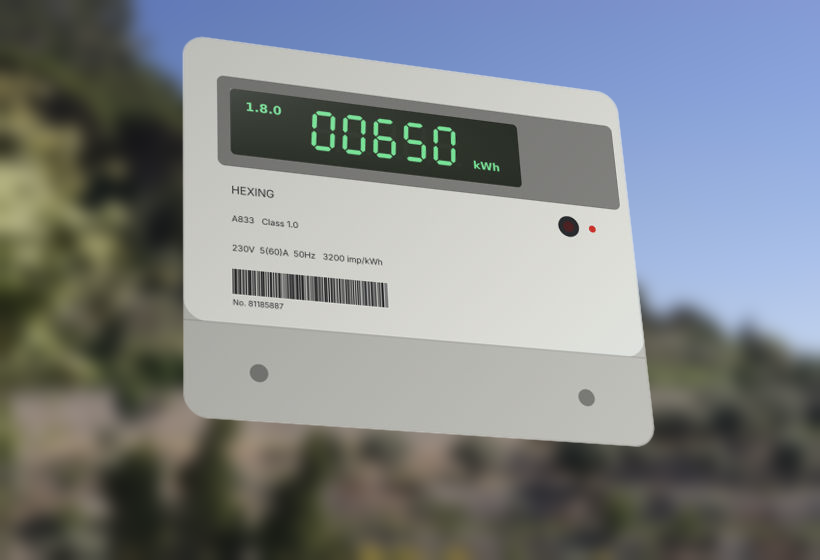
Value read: 650 kWh
